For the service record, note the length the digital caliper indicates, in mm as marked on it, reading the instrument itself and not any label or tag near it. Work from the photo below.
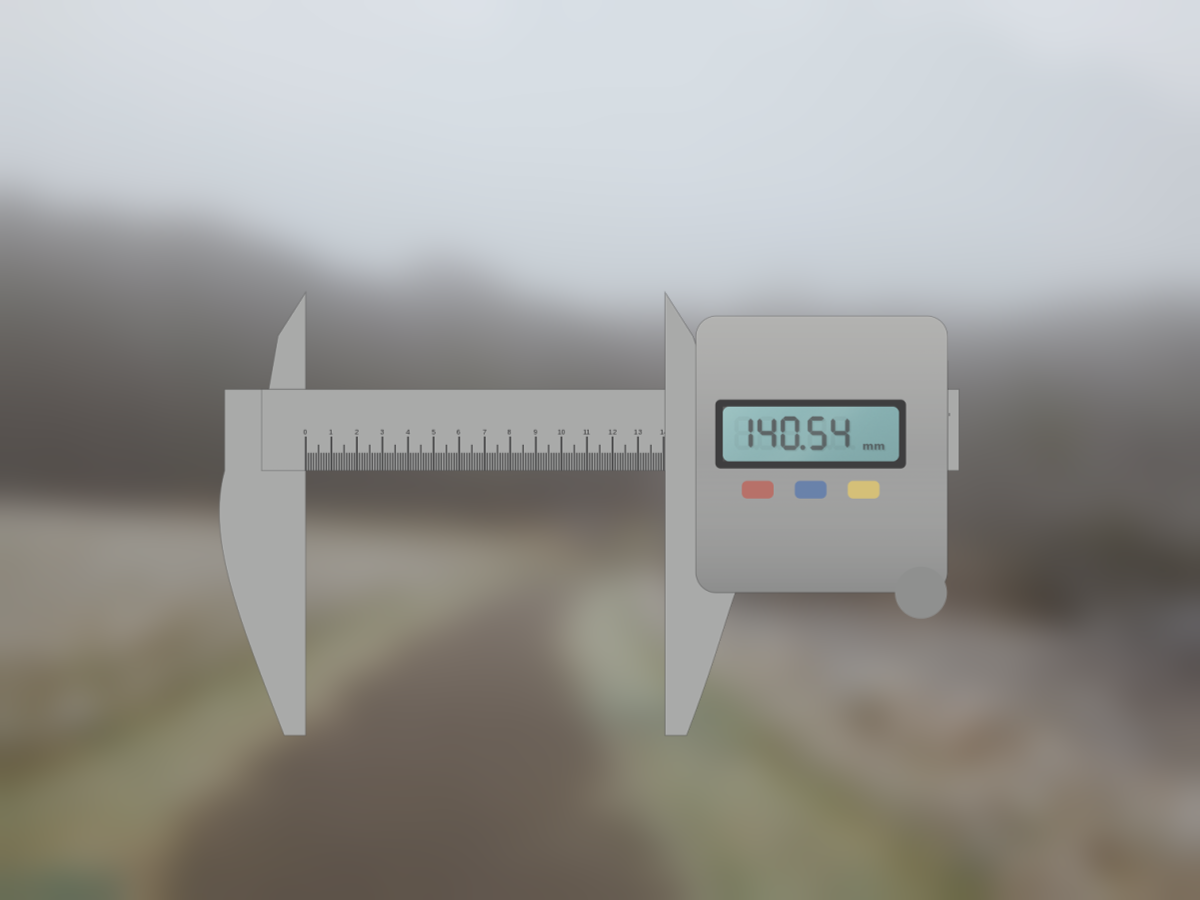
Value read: 140.54 mm
